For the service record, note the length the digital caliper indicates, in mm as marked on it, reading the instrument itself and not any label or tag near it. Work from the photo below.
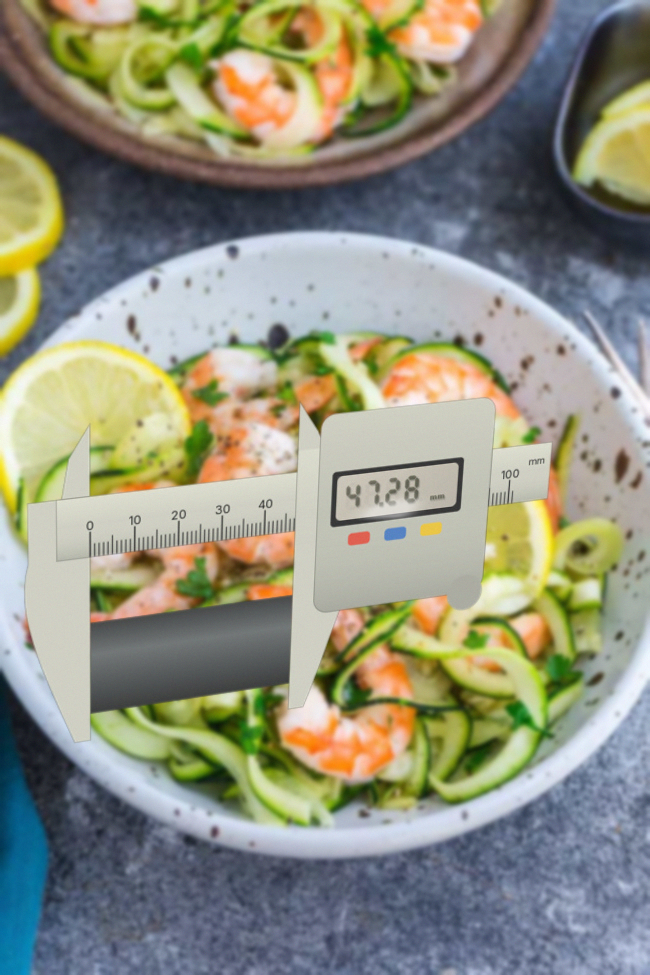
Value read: 47.28 mm
